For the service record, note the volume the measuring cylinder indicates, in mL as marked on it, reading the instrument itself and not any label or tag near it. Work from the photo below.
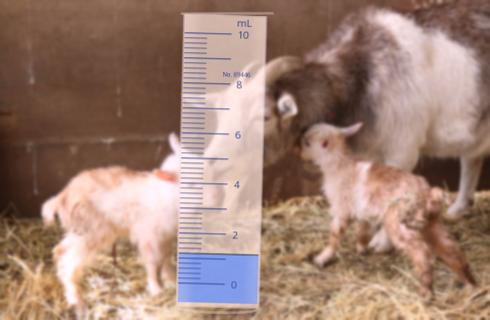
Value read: 1.2 mL
